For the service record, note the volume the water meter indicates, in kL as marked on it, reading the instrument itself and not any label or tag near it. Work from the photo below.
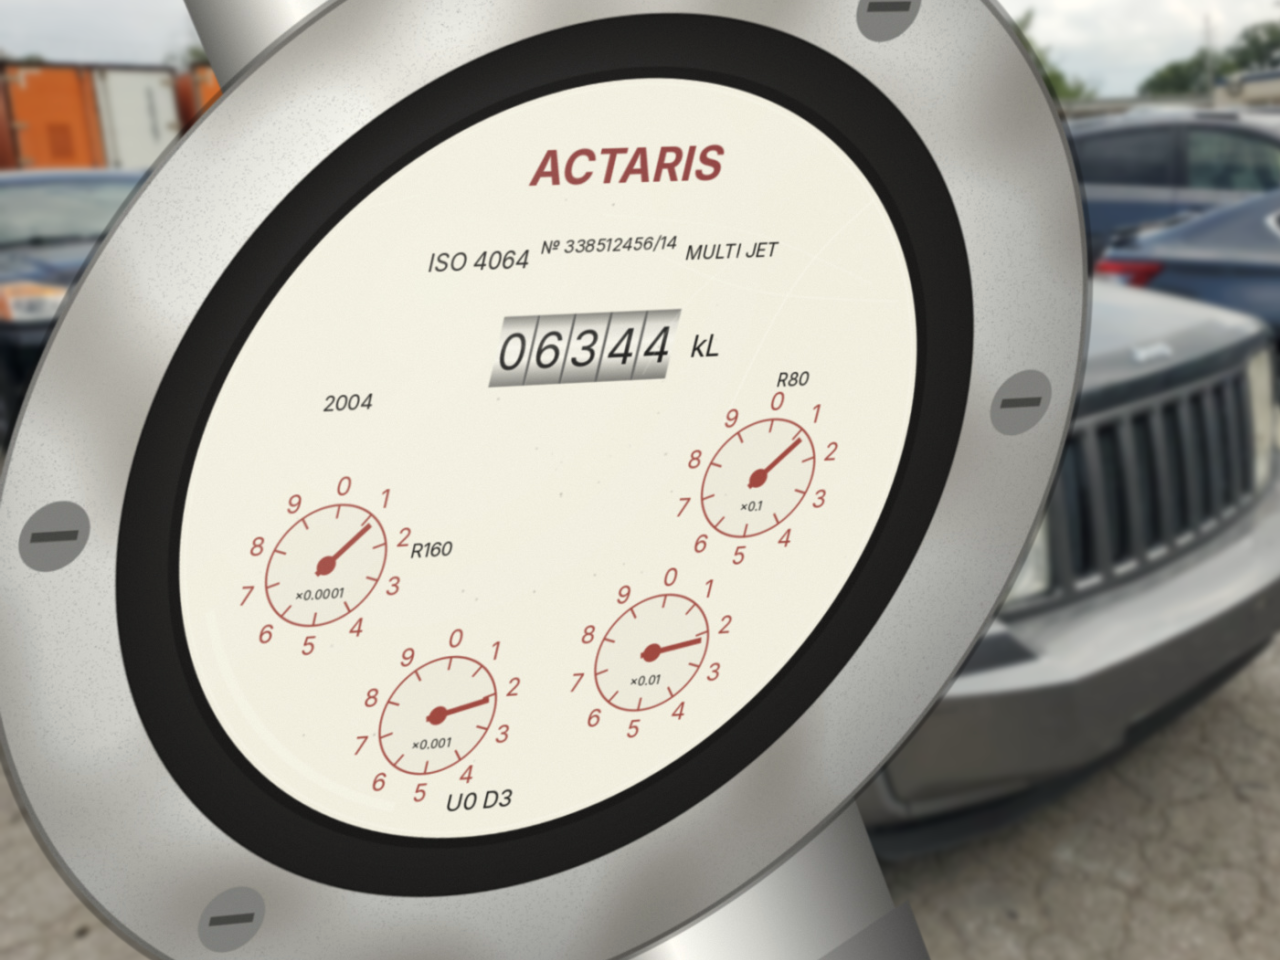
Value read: 6344.1221 kL
